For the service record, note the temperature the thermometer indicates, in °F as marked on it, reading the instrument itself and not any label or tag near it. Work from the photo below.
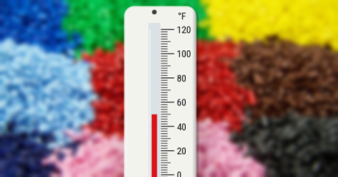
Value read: 50 °F
